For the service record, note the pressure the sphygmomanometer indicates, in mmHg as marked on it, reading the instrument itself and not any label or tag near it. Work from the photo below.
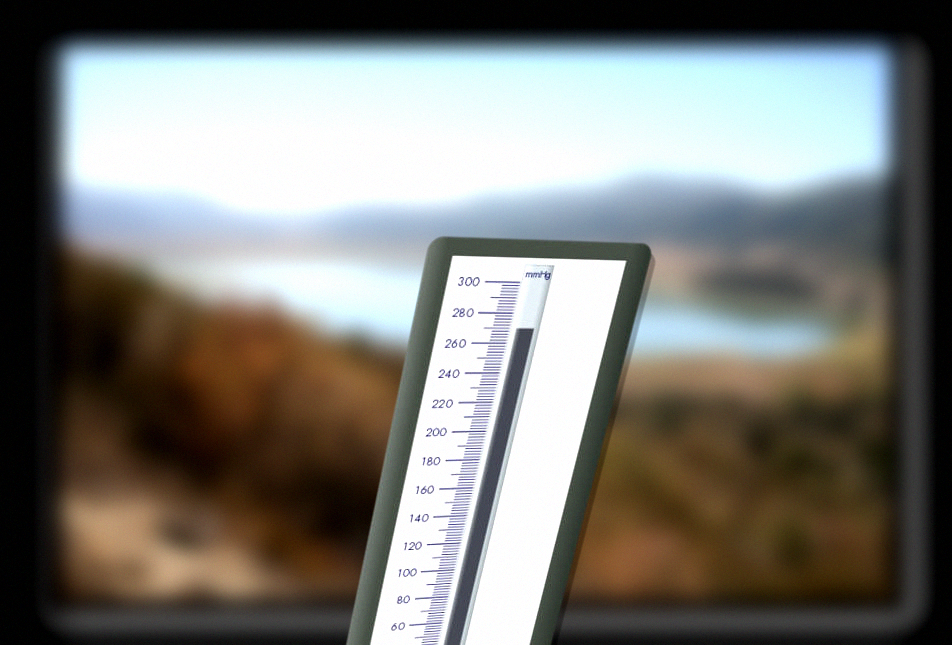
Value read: 270 mmHg
